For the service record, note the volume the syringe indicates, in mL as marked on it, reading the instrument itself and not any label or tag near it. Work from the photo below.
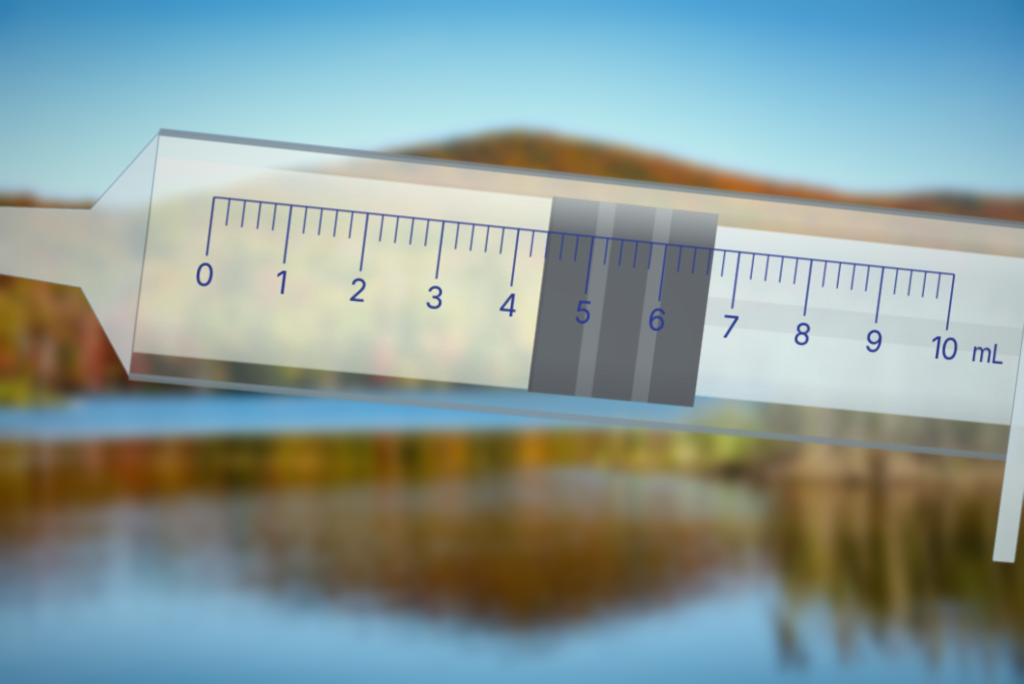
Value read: 4.4 mL
